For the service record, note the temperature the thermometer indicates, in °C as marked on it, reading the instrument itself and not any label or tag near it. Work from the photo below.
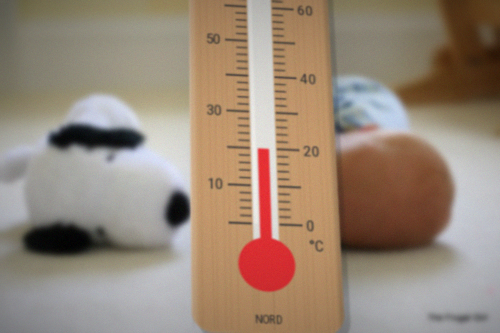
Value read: 20 °C
